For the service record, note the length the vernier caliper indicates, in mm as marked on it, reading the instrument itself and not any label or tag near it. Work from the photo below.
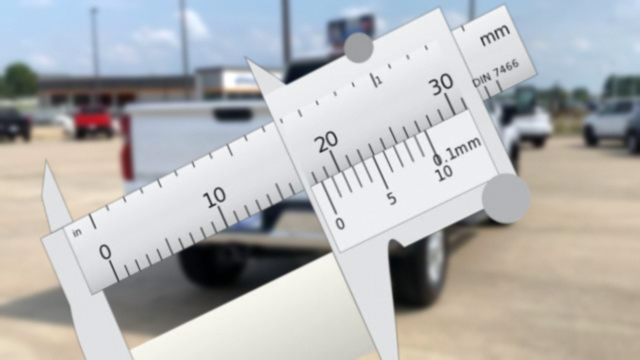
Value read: 18.4 mm
